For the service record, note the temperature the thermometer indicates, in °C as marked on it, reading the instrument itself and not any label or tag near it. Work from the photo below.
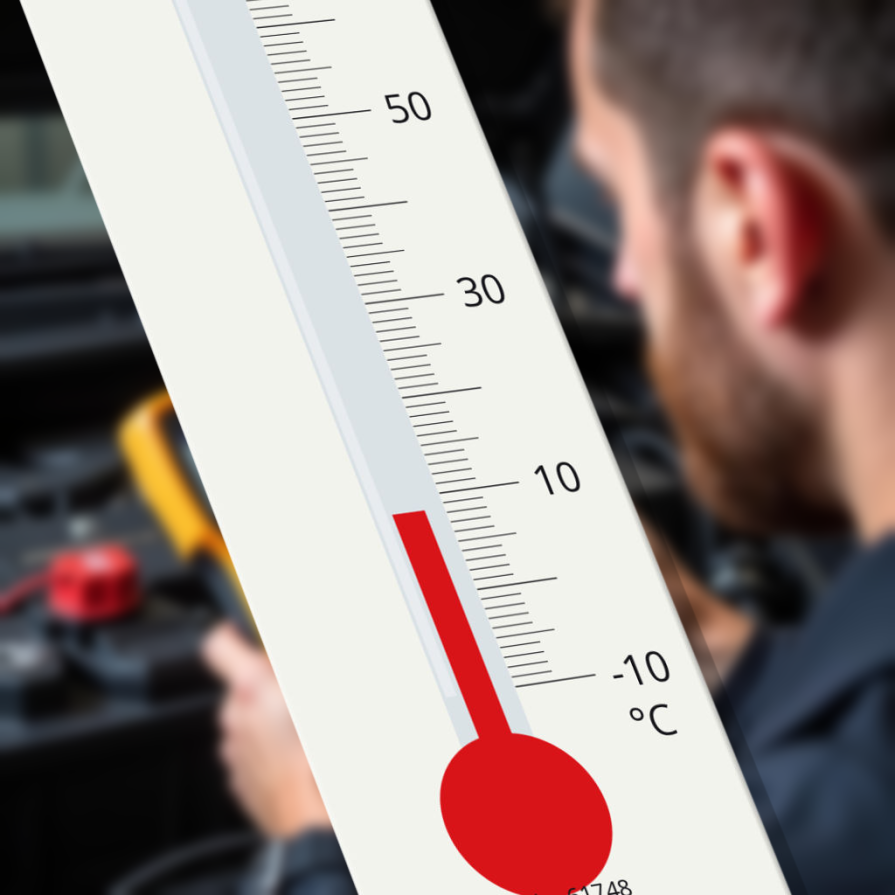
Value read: 8.5 °C
